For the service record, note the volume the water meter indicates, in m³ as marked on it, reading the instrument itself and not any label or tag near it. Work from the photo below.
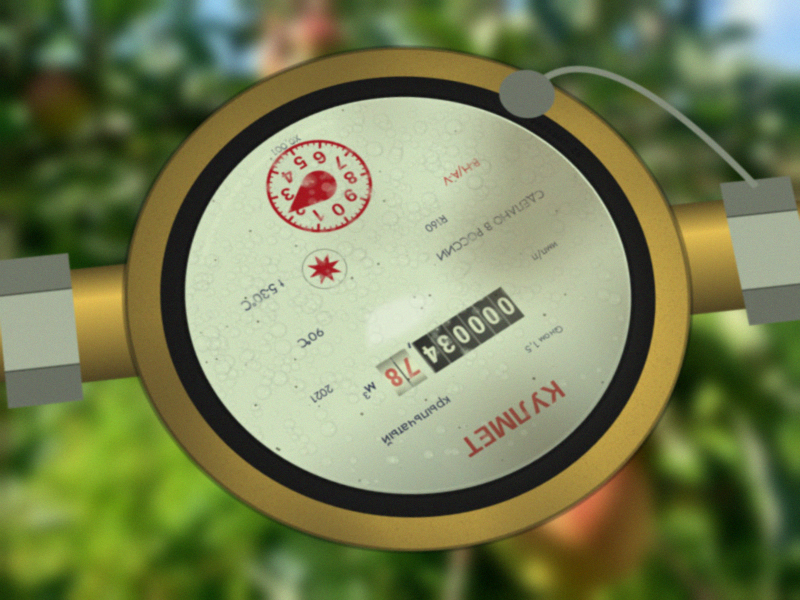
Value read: 34.782 m³
